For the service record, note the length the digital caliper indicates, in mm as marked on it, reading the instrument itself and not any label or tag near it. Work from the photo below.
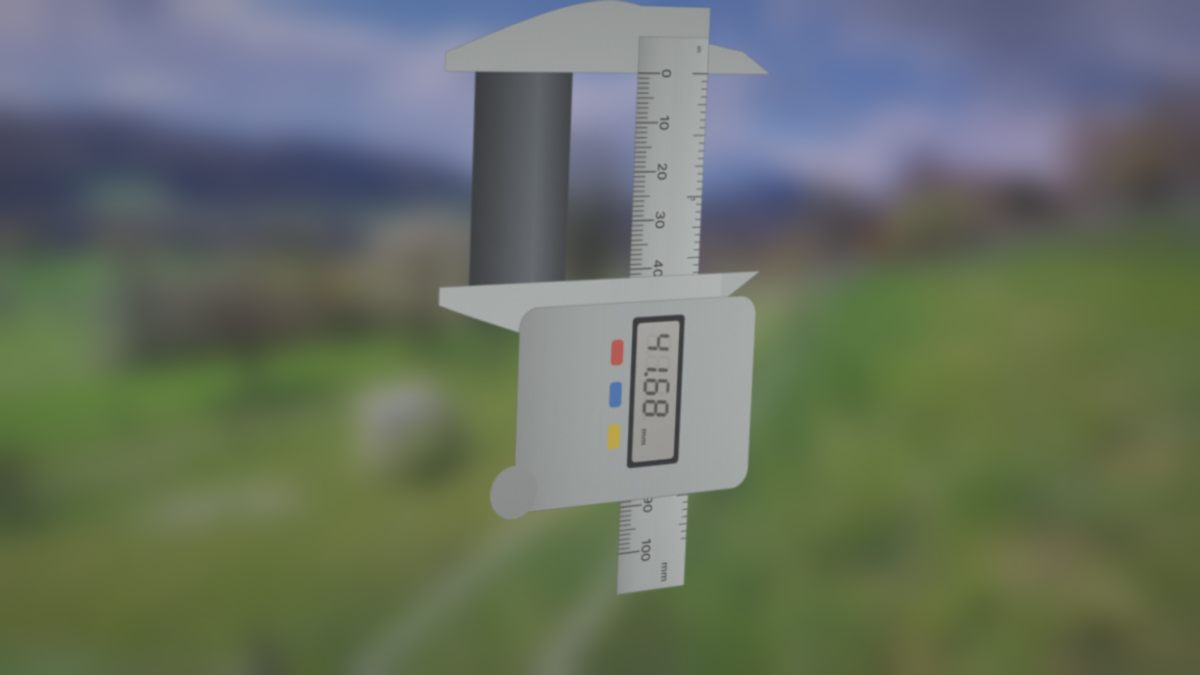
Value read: 41.68 mm
